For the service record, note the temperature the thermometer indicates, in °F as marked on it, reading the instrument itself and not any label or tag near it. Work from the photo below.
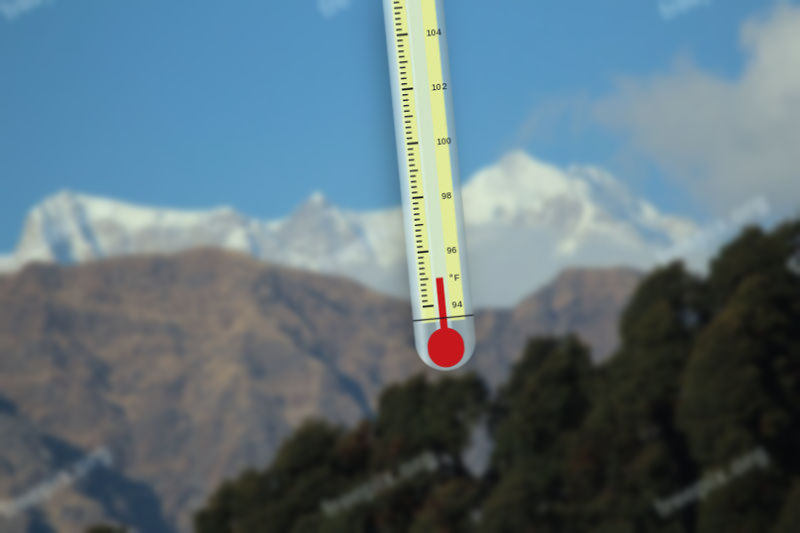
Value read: 95 °F
